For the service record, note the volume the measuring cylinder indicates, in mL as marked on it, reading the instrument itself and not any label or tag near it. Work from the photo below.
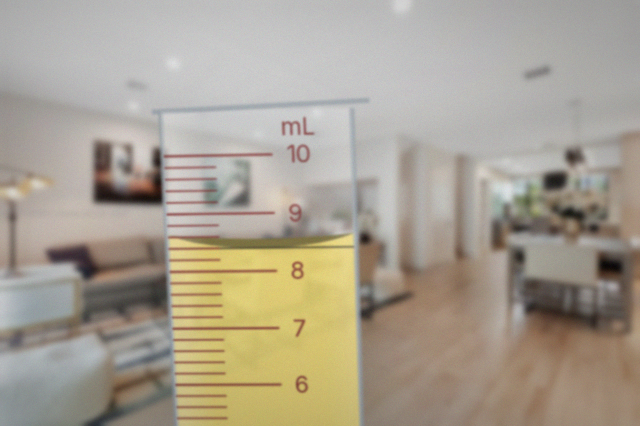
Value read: 8.4 mL
